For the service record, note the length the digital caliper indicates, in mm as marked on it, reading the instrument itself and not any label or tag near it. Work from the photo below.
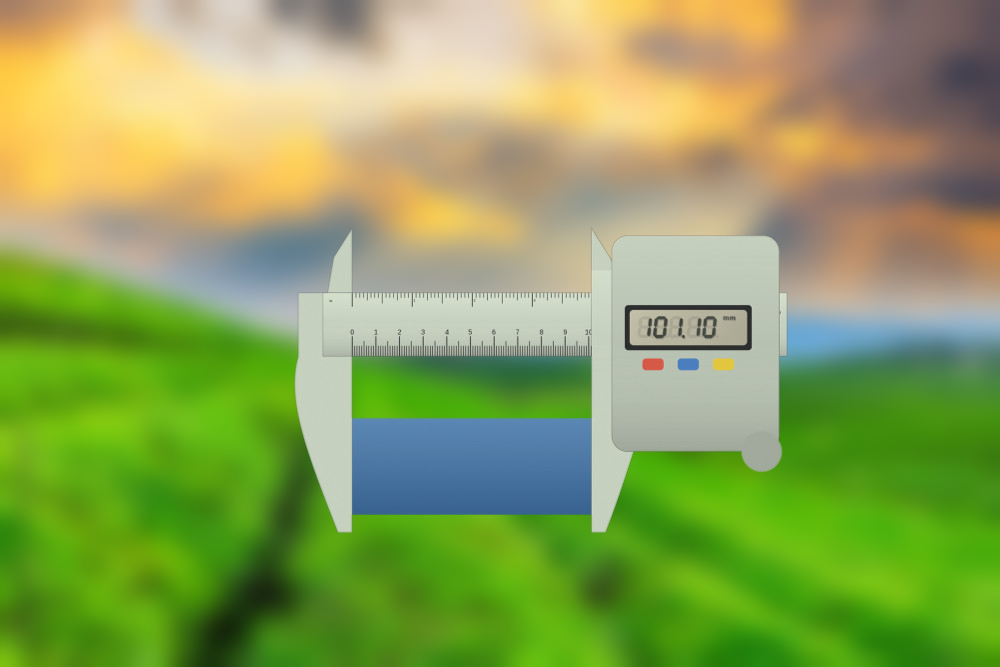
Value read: 101.10 mm
